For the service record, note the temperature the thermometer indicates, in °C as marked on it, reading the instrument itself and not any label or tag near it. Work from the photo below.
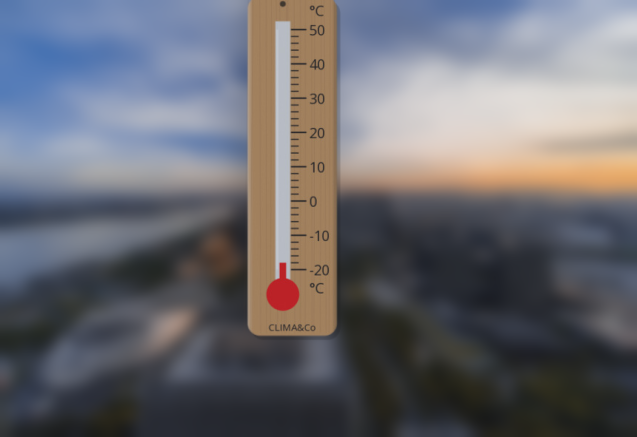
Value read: -18 °C
